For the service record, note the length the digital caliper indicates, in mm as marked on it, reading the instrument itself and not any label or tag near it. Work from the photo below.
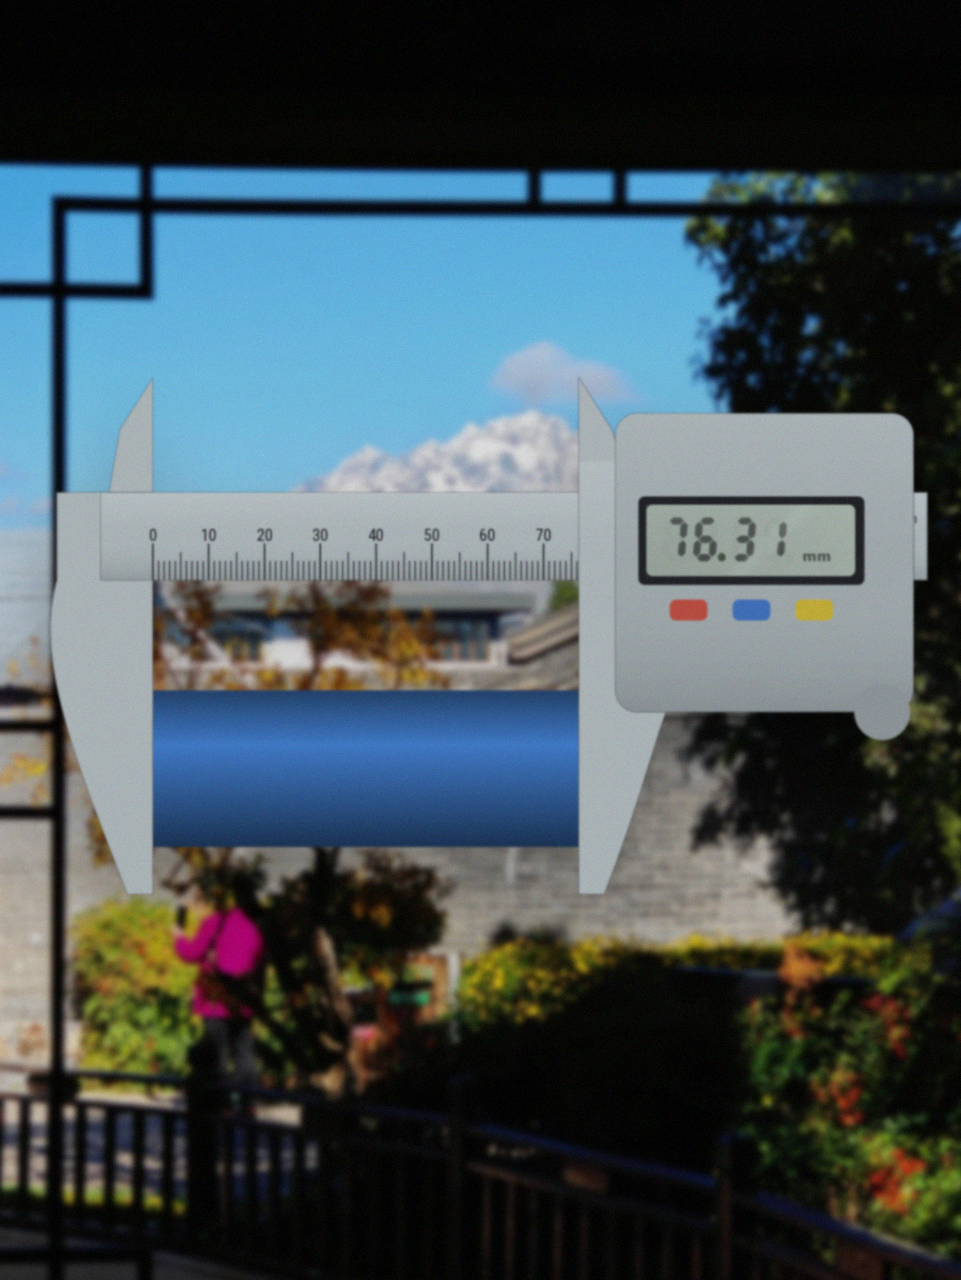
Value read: 76.31 mm
